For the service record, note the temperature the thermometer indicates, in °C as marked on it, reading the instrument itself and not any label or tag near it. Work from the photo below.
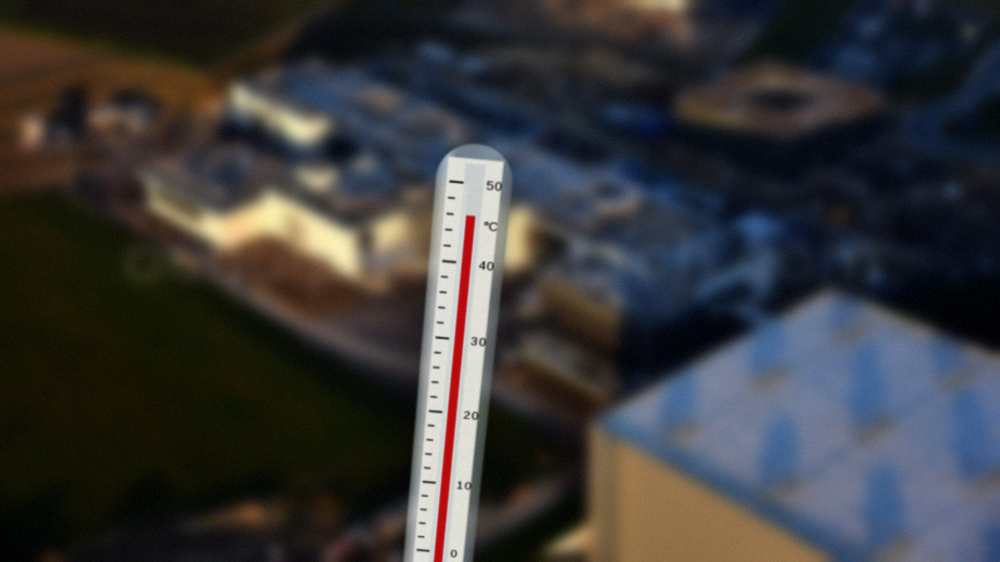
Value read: 46 °C
